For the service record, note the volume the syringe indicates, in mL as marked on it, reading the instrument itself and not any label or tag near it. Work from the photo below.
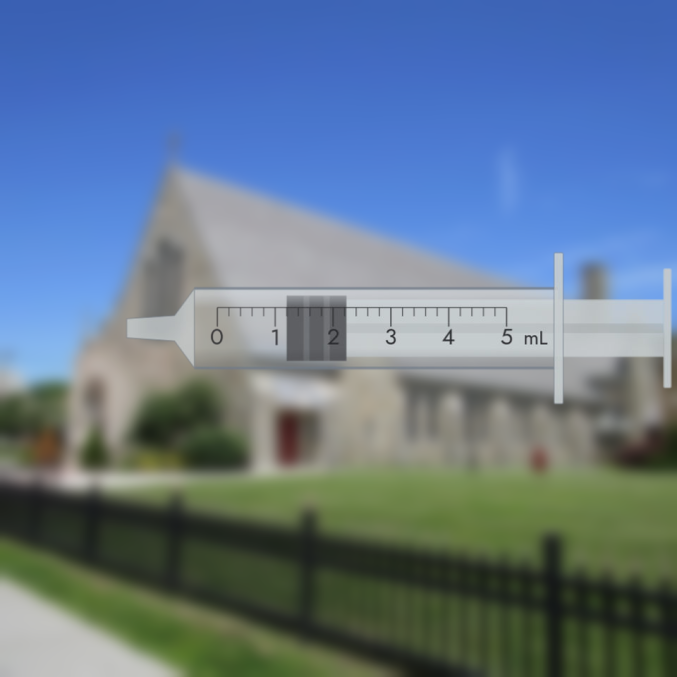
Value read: 1.2 mL
